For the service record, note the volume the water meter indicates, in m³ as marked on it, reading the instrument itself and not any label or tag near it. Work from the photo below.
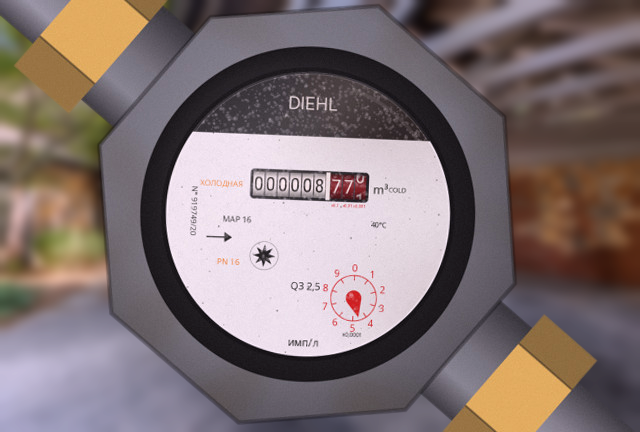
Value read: 8.7704 m³
